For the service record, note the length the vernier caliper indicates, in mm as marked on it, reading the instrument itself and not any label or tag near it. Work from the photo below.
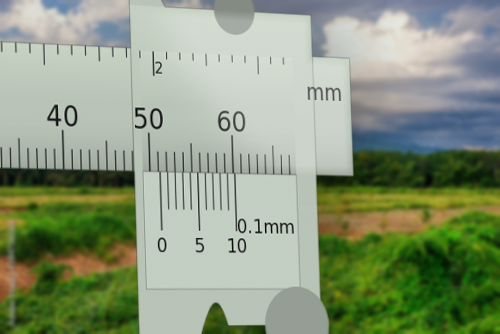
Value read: 51.2 mm
